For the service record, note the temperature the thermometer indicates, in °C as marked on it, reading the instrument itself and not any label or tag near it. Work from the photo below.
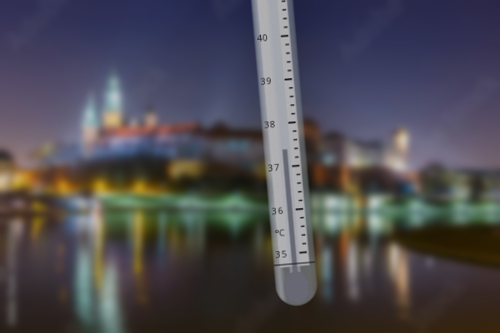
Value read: 37.4 °C
